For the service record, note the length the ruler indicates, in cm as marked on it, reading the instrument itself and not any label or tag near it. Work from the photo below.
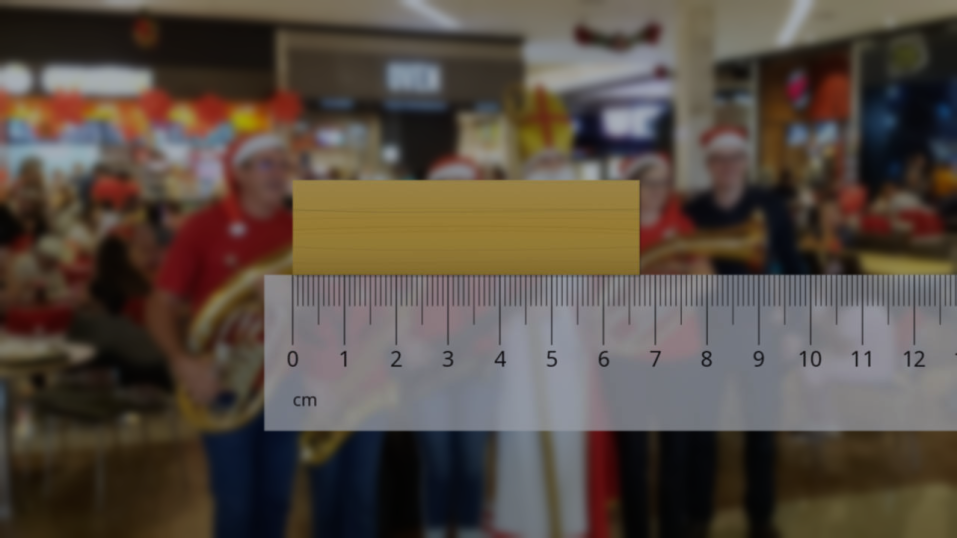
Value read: 6.7 cm
